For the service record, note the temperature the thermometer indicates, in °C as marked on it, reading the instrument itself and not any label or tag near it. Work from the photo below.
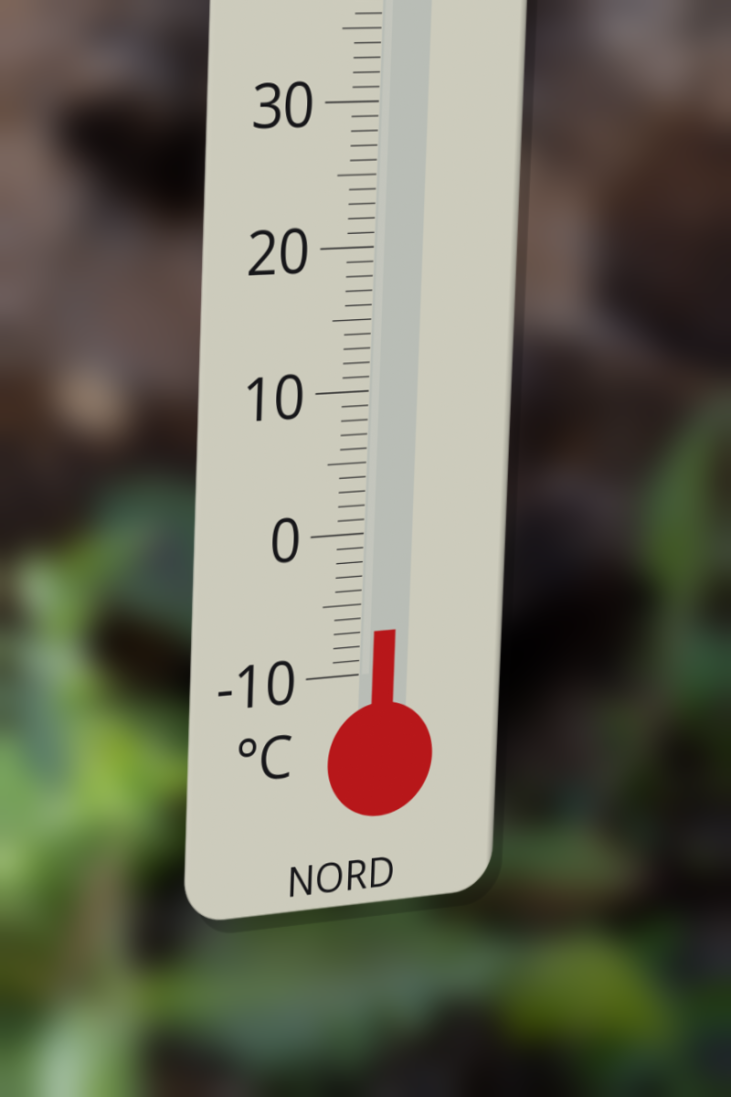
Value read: -7 °C
